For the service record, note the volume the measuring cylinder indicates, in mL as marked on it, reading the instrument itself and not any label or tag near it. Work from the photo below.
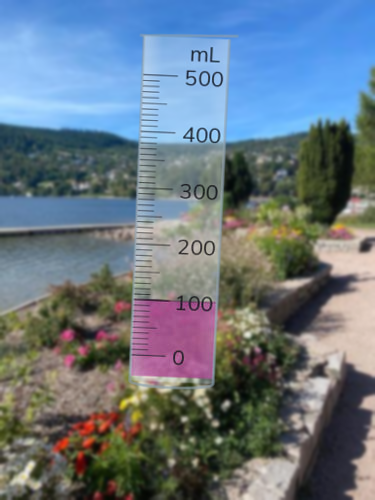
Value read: 100 mL
